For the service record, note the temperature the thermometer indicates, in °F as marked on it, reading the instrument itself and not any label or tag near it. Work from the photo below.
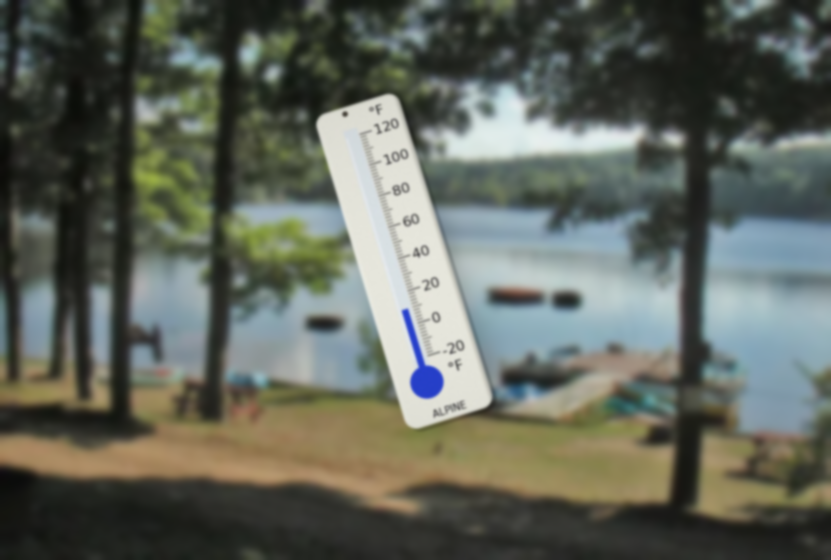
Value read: 10 °F
